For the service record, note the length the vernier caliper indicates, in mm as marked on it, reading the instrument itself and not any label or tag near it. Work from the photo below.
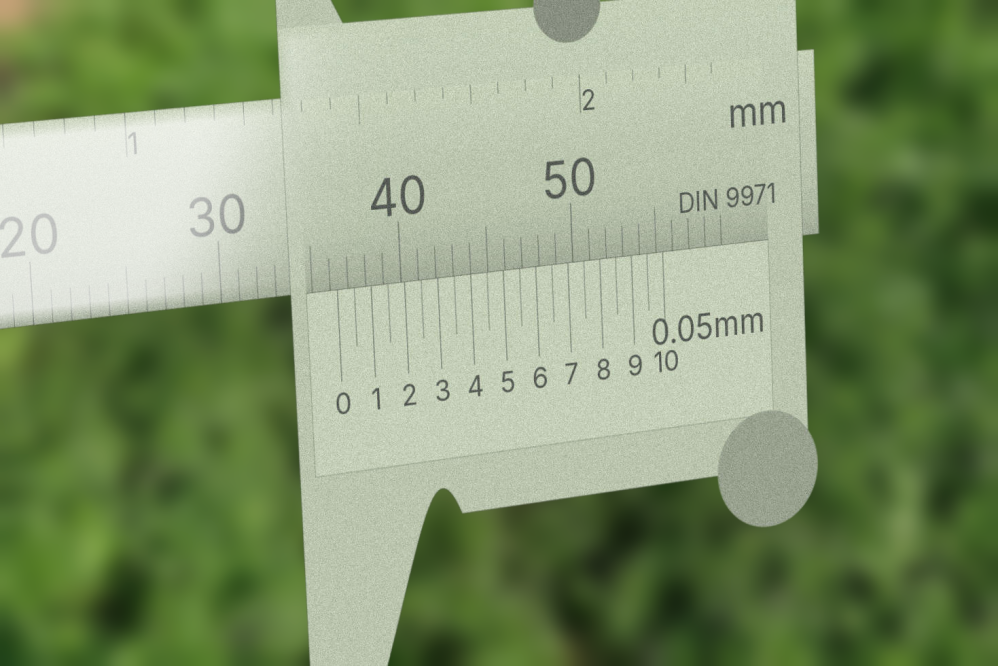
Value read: 36.4 mm
